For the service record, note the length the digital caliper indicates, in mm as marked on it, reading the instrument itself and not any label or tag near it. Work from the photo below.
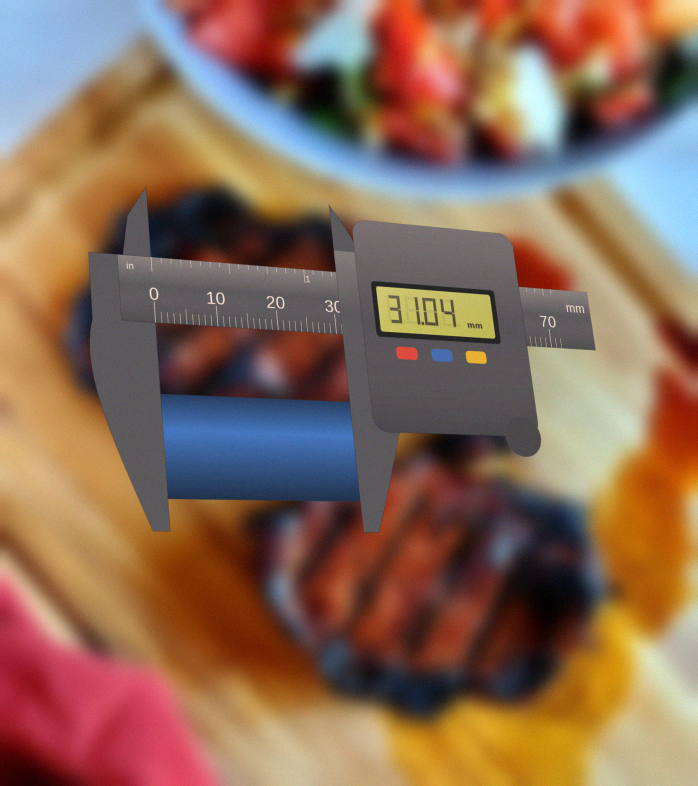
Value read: 31.04 mm
